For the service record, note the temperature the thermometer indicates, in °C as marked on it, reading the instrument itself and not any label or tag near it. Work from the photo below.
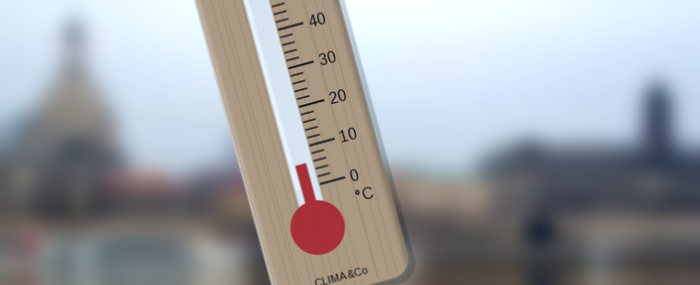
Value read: 6 °C
